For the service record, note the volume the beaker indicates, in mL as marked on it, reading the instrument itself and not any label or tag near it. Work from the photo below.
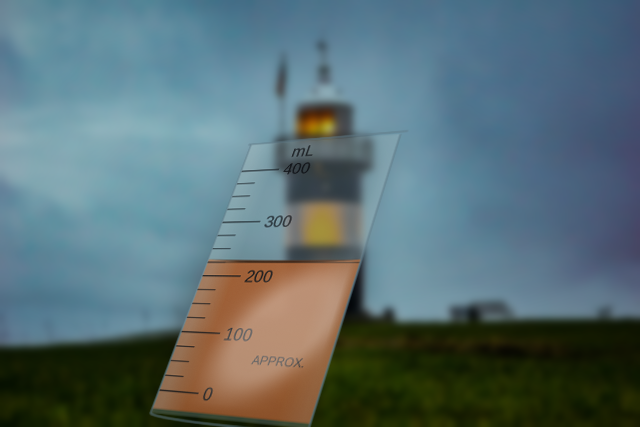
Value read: 225 mL
